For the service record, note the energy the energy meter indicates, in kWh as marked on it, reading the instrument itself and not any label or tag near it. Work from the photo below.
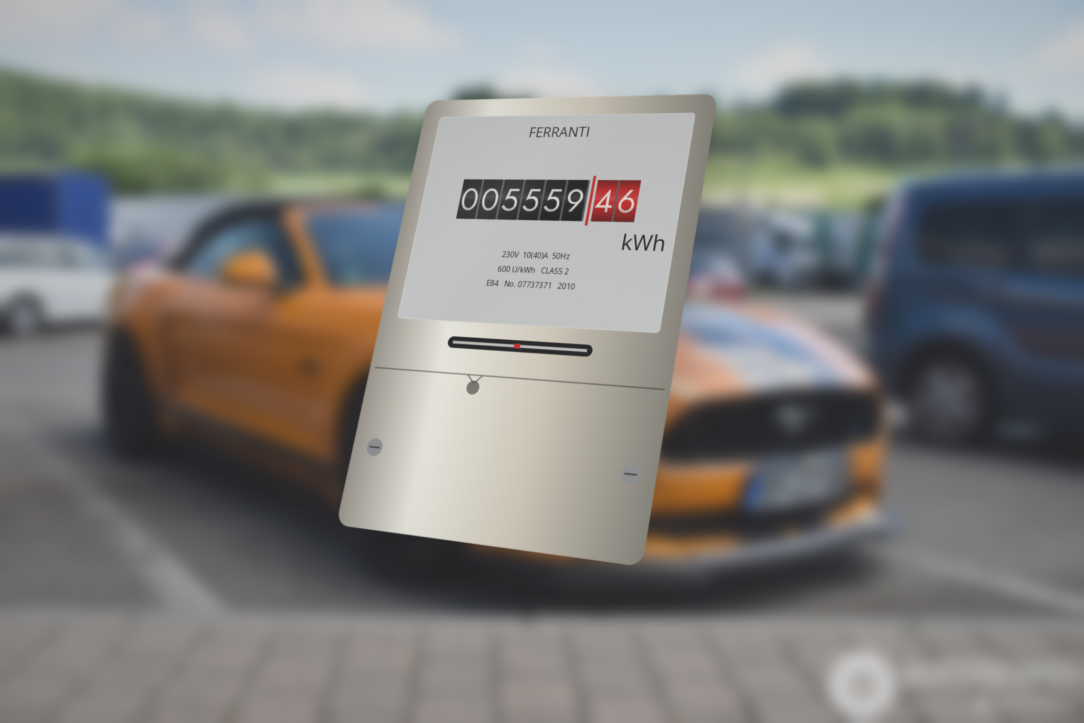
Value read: 5559.46 kWh
